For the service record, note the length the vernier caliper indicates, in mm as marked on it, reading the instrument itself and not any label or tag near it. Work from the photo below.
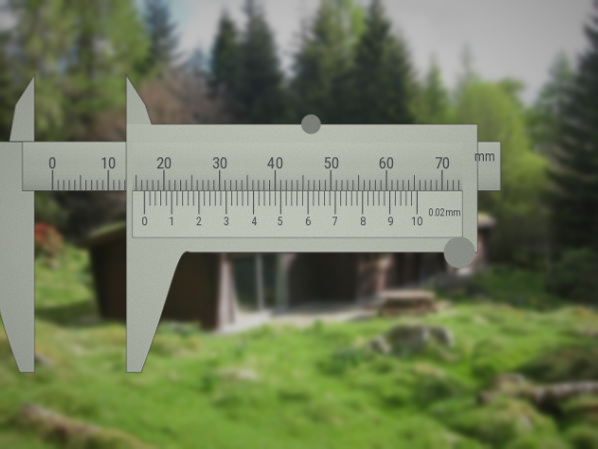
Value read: 16.5 mm
